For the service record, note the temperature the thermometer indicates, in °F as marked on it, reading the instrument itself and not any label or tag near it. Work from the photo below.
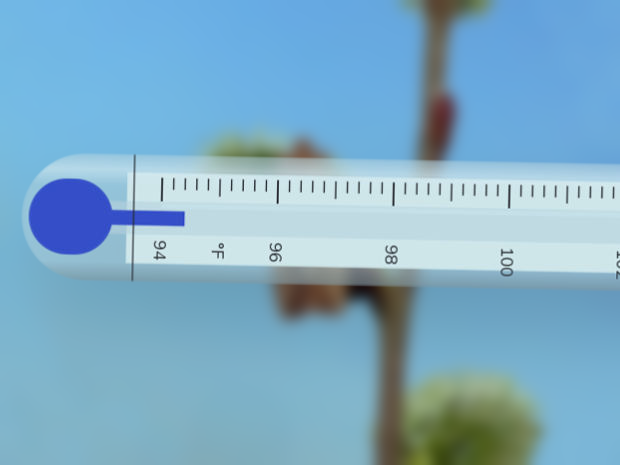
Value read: 94.4 °F
